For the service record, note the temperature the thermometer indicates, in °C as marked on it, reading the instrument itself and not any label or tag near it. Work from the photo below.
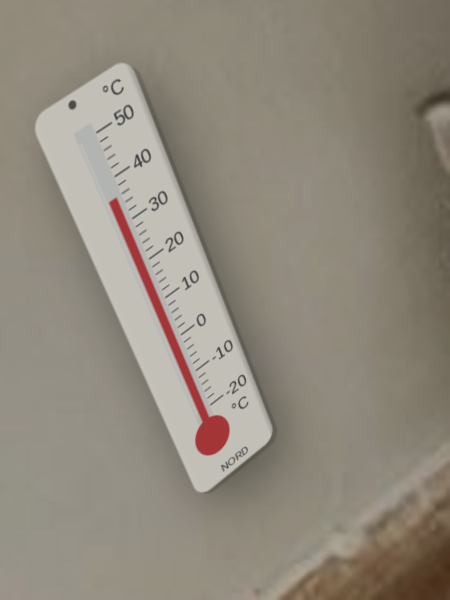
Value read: 36 °C
